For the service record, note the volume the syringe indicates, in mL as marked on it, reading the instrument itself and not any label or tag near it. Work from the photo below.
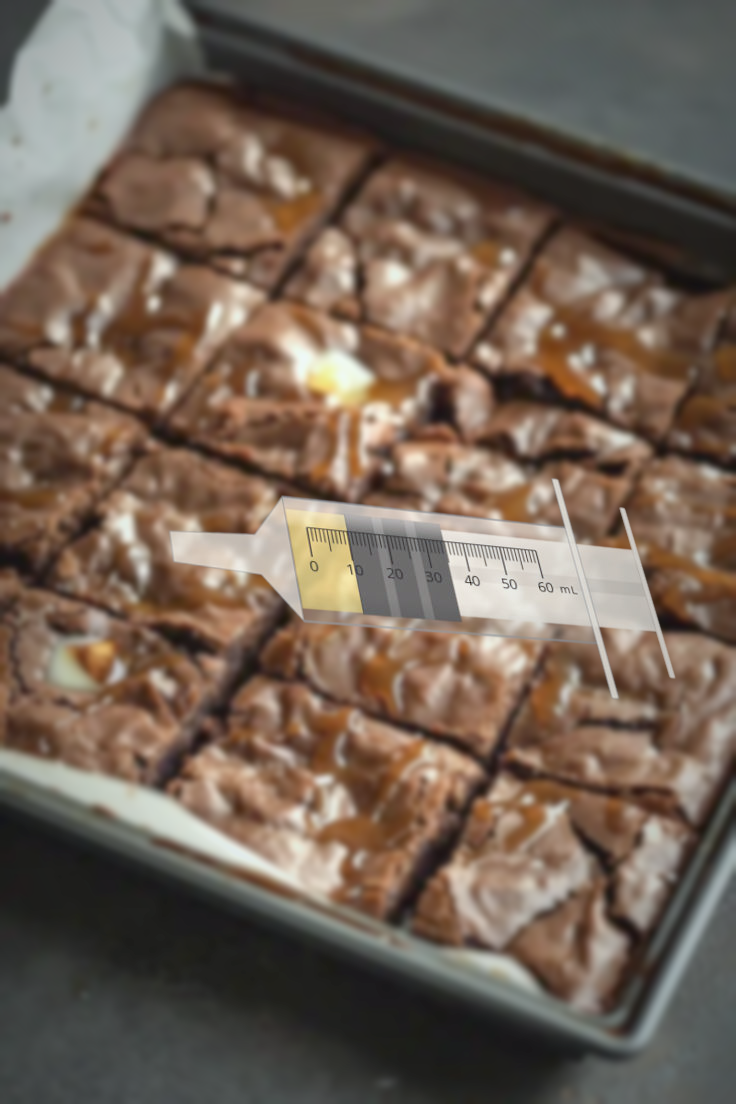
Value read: 10 mL
